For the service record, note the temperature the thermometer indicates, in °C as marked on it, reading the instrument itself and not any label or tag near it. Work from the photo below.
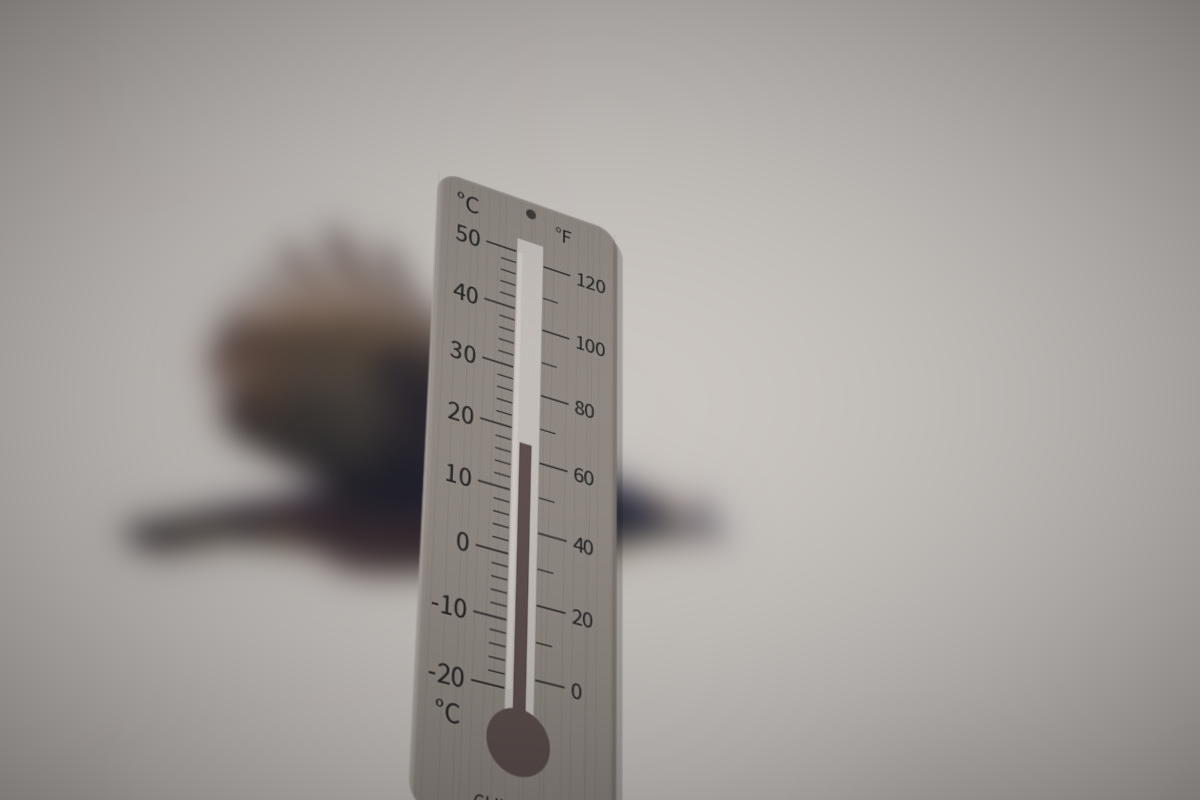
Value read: 18 °C
